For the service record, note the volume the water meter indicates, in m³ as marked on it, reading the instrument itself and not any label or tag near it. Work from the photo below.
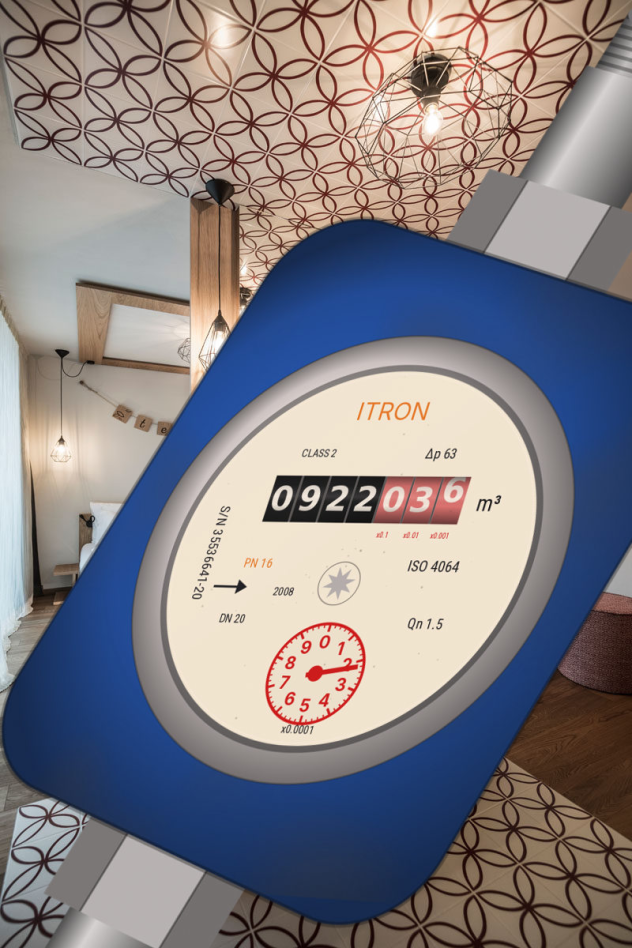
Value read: 922.0362 m³
